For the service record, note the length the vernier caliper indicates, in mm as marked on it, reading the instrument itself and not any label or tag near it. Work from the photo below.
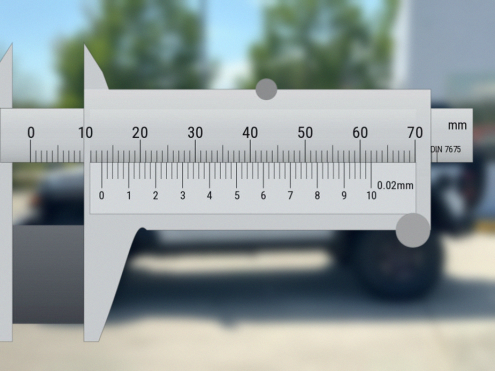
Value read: 13.0 mm
